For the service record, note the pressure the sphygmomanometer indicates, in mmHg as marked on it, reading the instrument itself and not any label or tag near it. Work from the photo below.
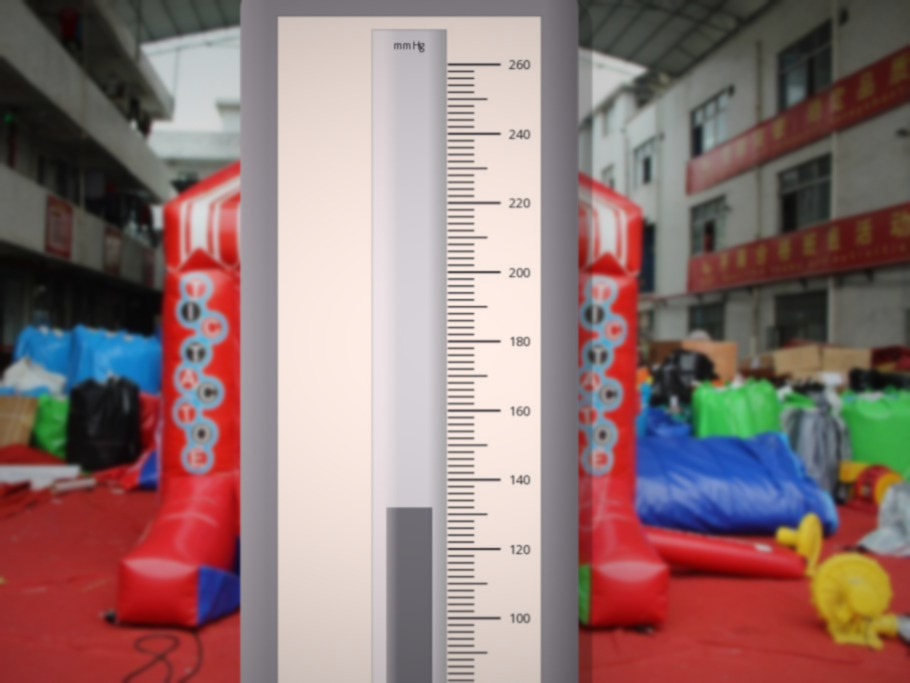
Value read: 132 mmHg
